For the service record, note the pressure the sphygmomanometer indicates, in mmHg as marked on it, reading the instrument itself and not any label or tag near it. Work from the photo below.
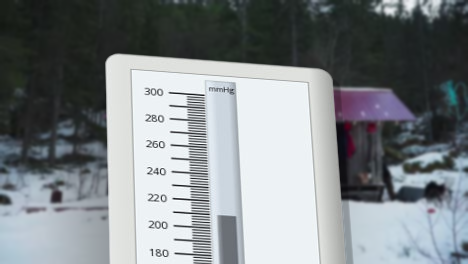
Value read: 210 mmHg
